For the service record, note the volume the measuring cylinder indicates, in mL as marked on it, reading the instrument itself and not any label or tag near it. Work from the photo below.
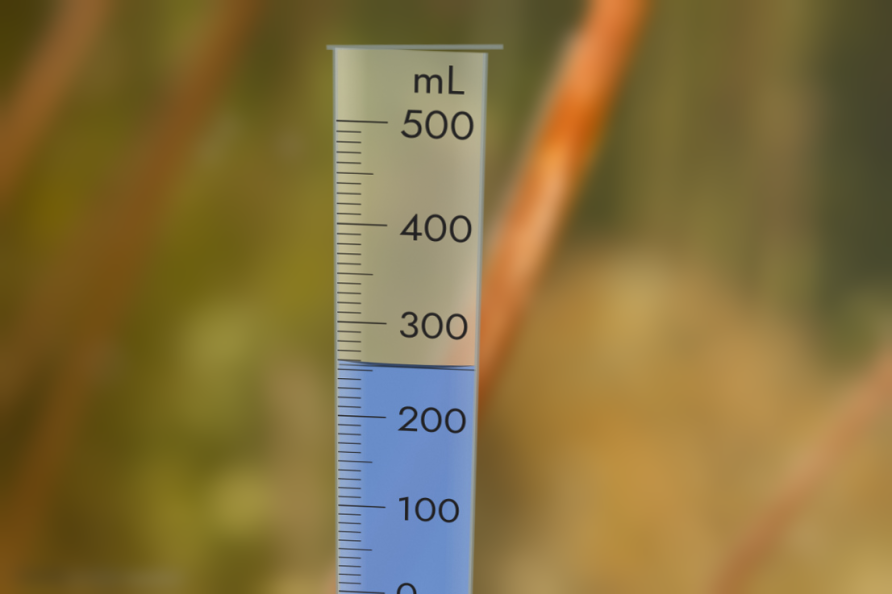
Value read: 255 mL
